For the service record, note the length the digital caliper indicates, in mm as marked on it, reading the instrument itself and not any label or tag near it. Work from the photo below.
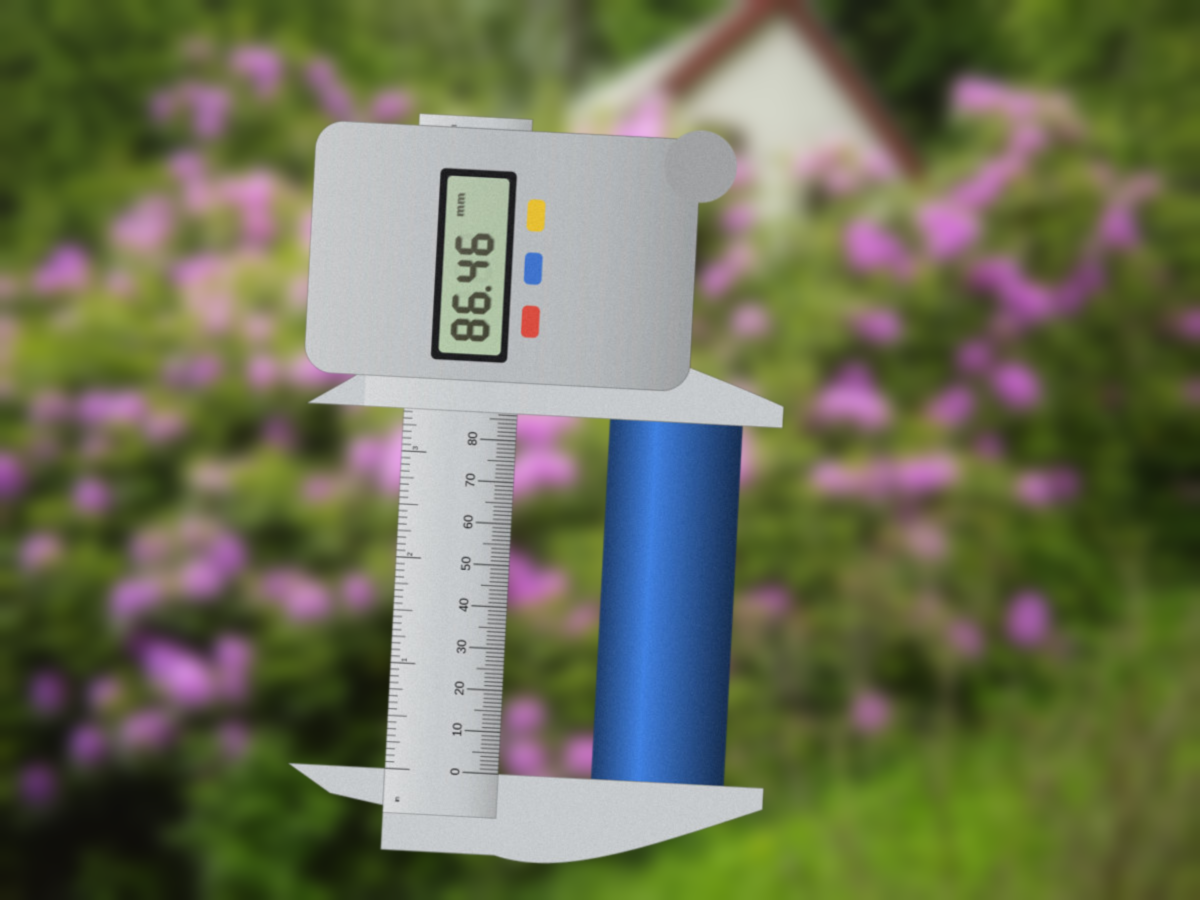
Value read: 86.46 mm
